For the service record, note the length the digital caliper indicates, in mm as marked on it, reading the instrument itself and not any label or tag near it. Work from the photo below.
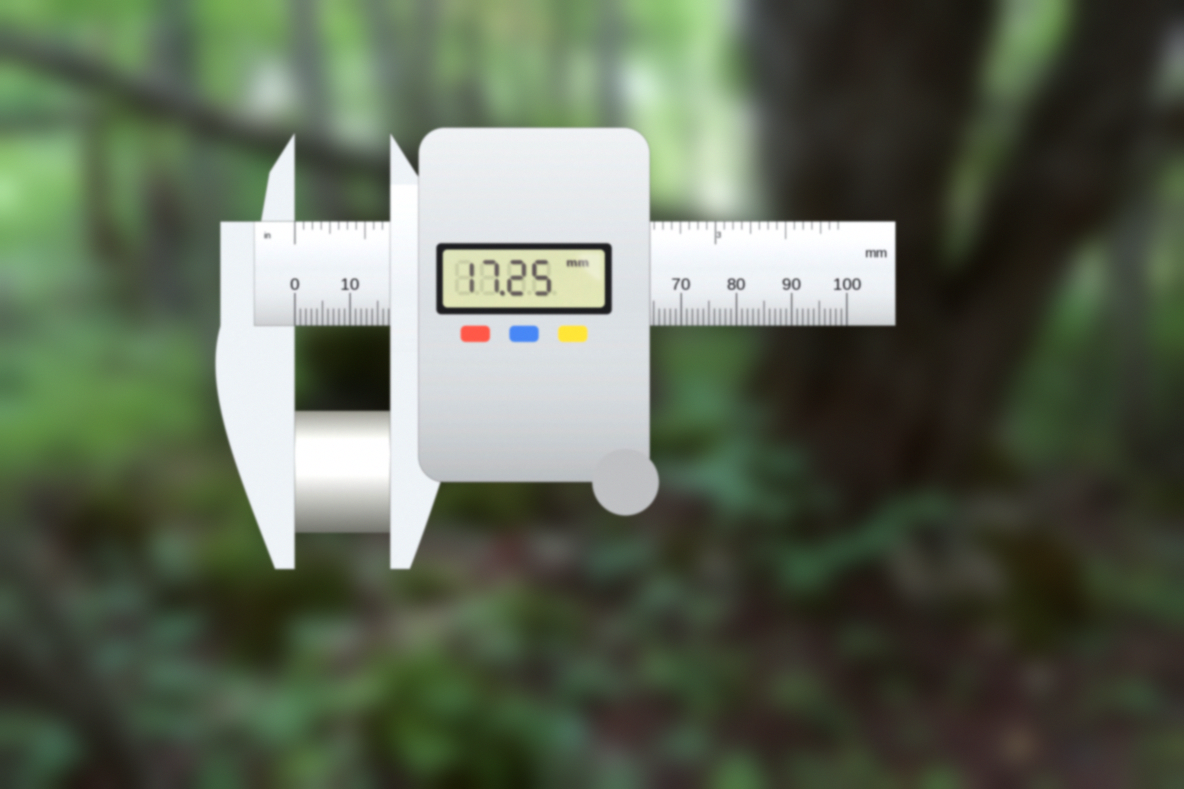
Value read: 17.25 mm
